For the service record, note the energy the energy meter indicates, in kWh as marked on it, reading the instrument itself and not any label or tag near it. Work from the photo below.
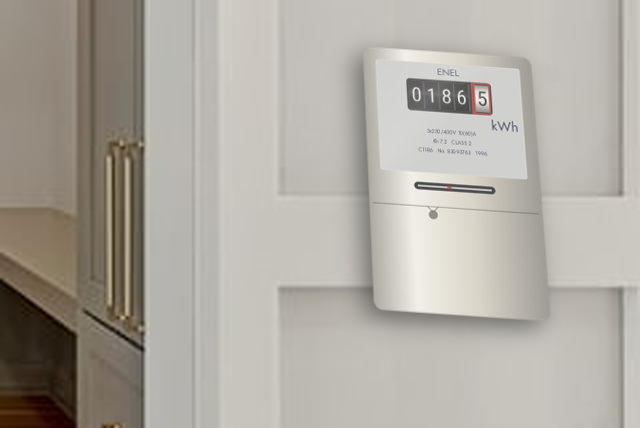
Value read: 186.5 kWh
